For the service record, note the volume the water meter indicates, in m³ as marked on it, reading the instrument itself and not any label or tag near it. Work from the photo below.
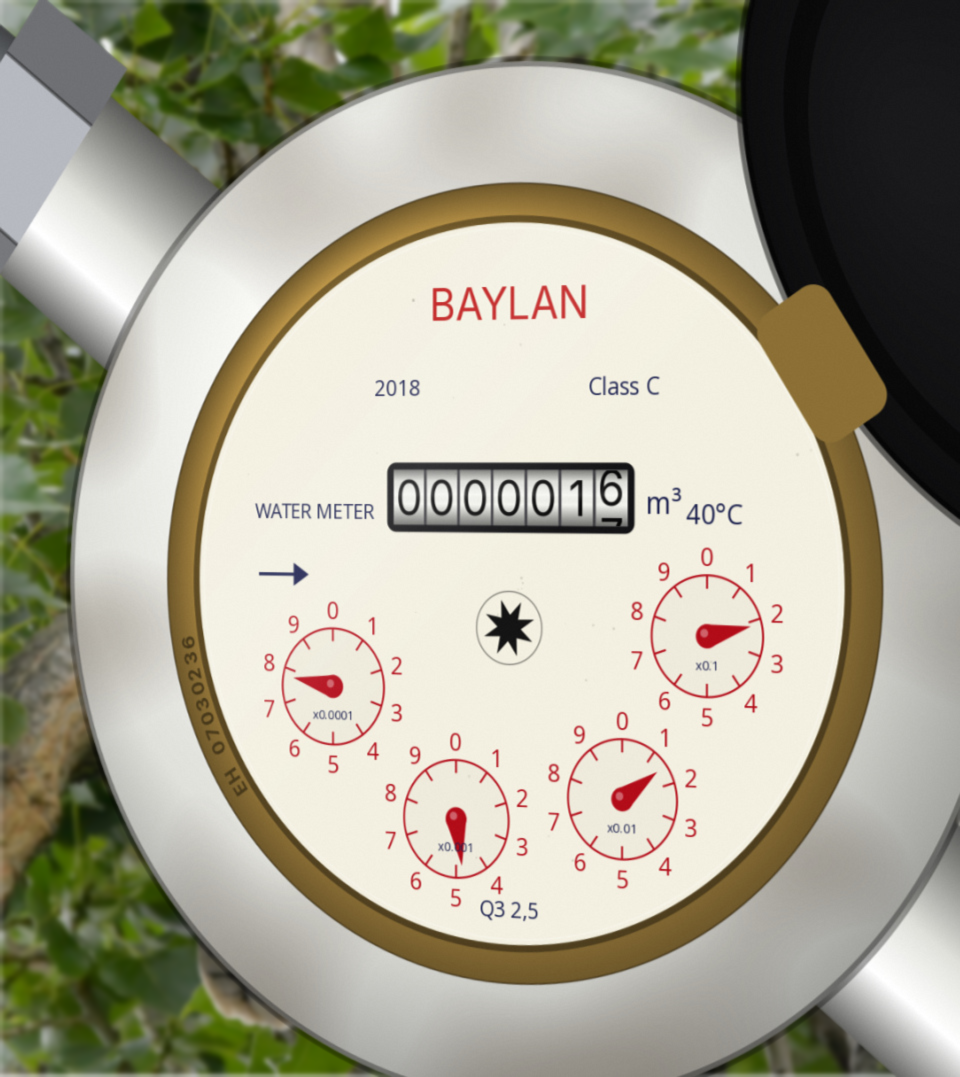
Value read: 16.2147 m³
